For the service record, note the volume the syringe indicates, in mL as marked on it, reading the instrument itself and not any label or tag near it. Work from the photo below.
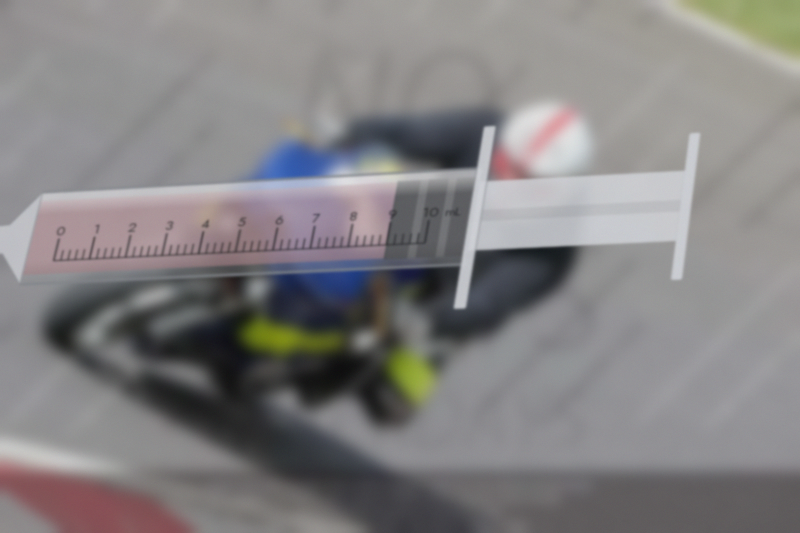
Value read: 9 mL
